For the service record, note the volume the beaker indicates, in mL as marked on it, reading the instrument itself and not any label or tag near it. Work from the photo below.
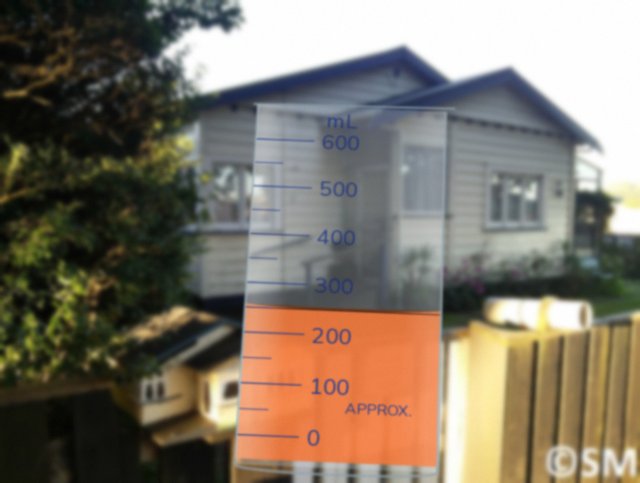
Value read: 250 mL
